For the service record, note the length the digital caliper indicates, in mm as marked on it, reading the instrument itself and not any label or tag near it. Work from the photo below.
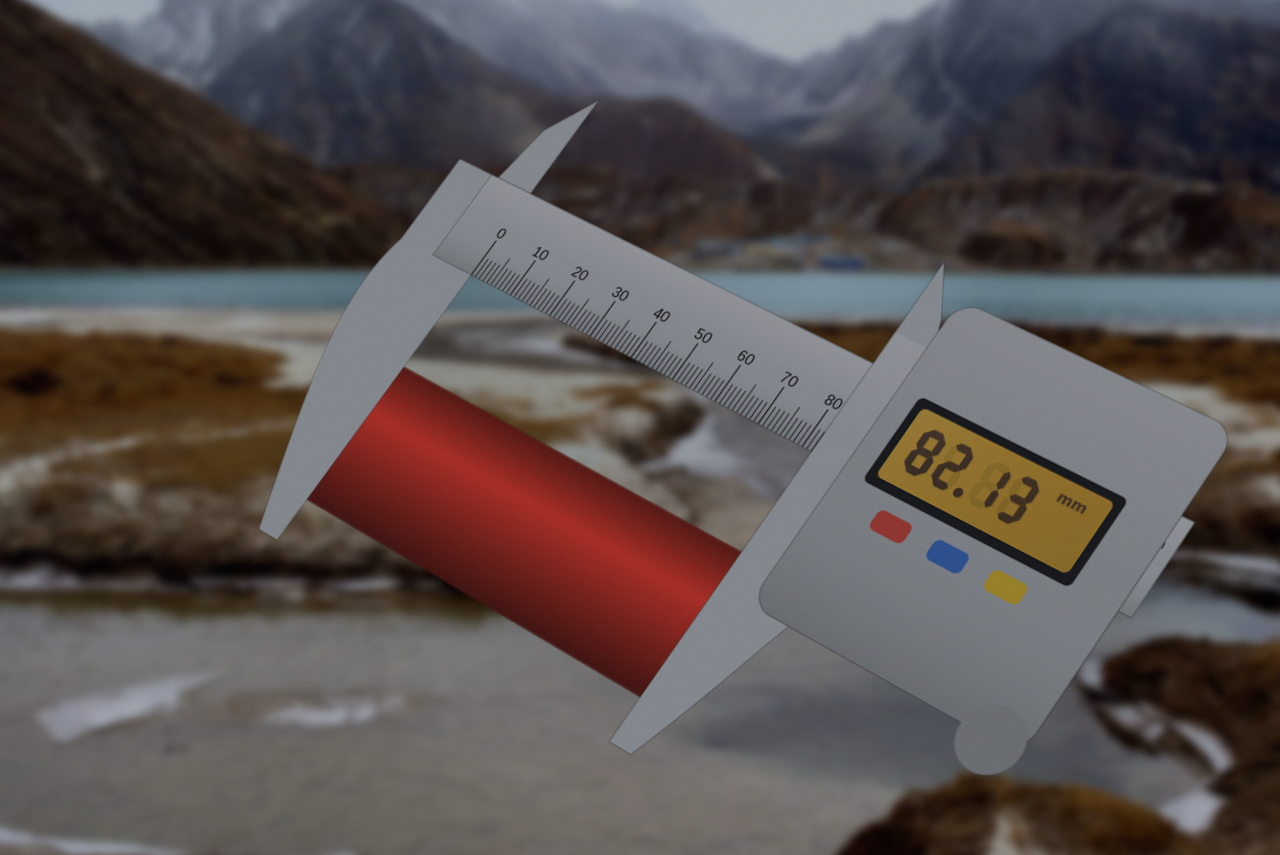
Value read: 82.13 mm
